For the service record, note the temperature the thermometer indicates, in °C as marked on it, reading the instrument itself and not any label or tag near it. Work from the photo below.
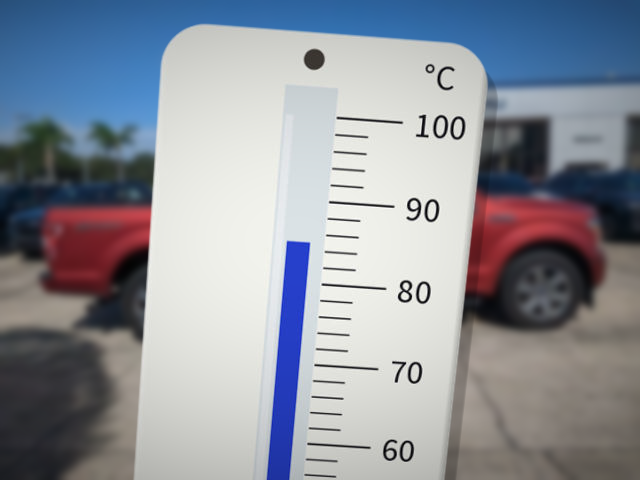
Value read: 85 °C
